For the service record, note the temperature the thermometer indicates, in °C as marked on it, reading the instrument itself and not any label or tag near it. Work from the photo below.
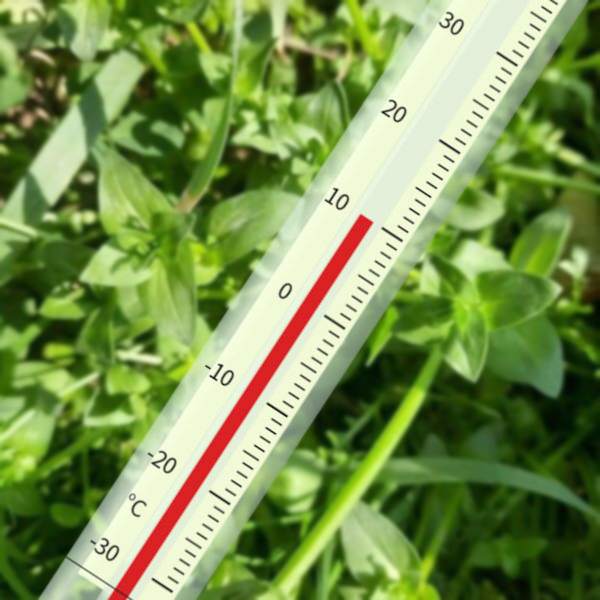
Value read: 10 °C
